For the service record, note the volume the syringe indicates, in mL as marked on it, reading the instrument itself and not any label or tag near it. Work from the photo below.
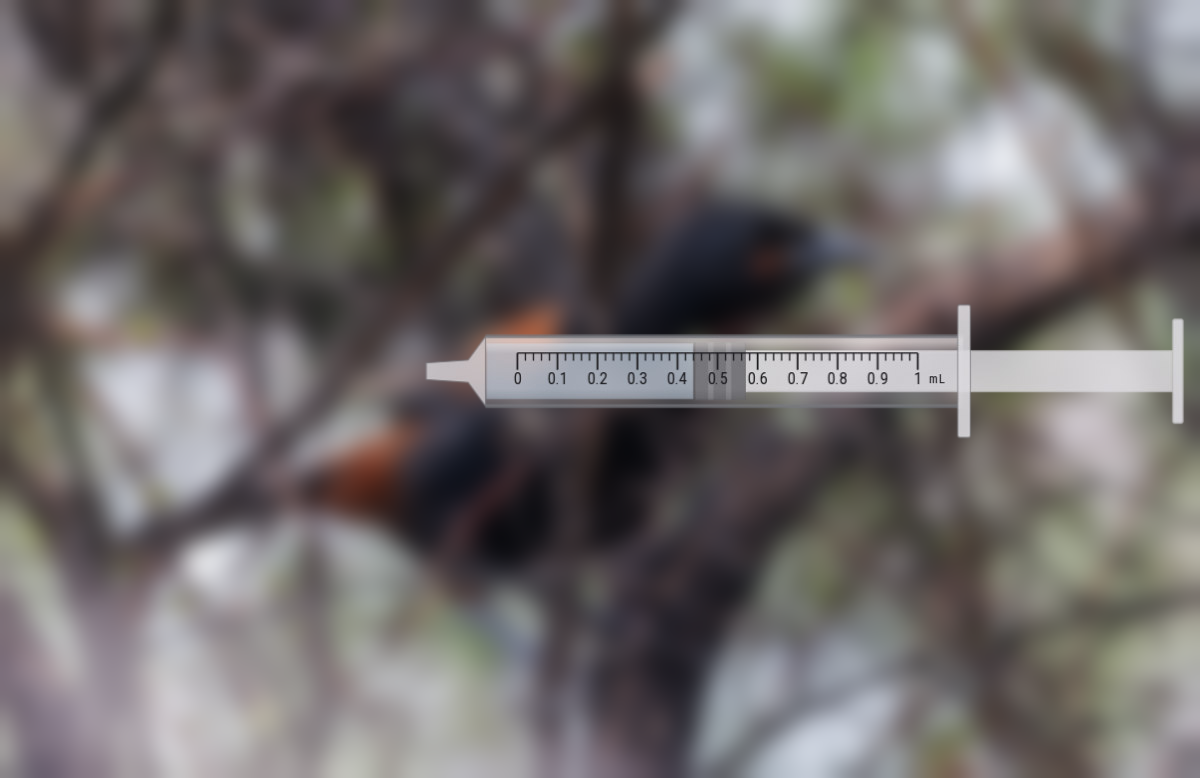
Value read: 0.44 mL
